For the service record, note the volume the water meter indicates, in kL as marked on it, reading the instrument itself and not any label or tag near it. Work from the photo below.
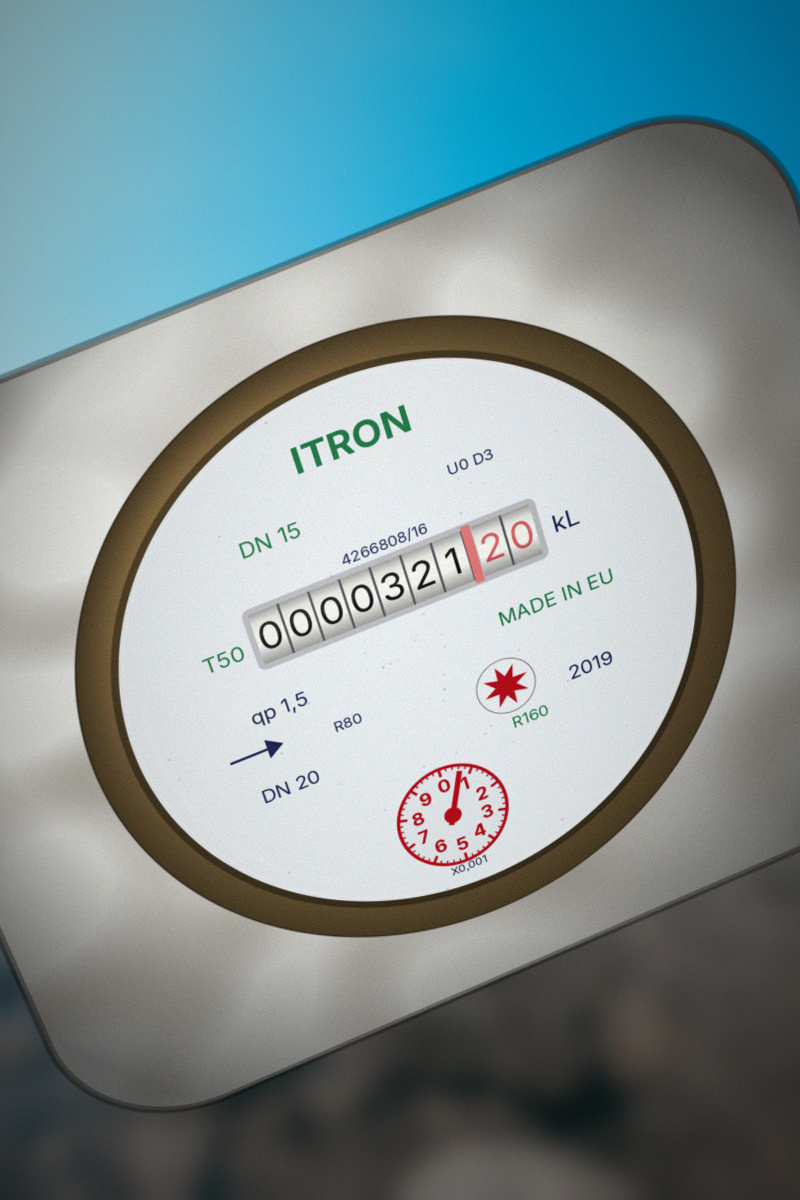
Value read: 321.200 kL
